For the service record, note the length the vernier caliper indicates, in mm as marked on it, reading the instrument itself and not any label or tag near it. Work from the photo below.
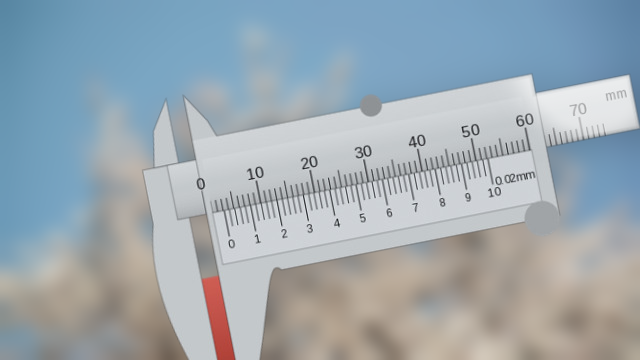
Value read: 3.2 mm
